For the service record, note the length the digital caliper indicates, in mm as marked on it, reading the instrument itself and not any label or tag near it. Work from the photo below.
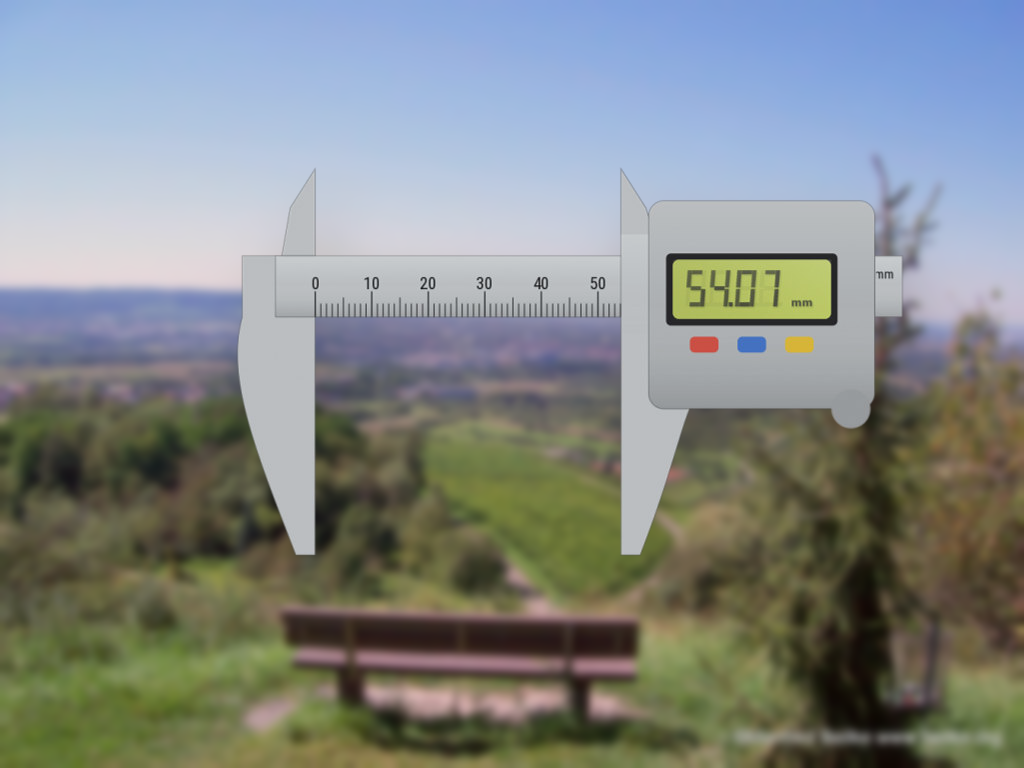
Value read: 54.07 mm
